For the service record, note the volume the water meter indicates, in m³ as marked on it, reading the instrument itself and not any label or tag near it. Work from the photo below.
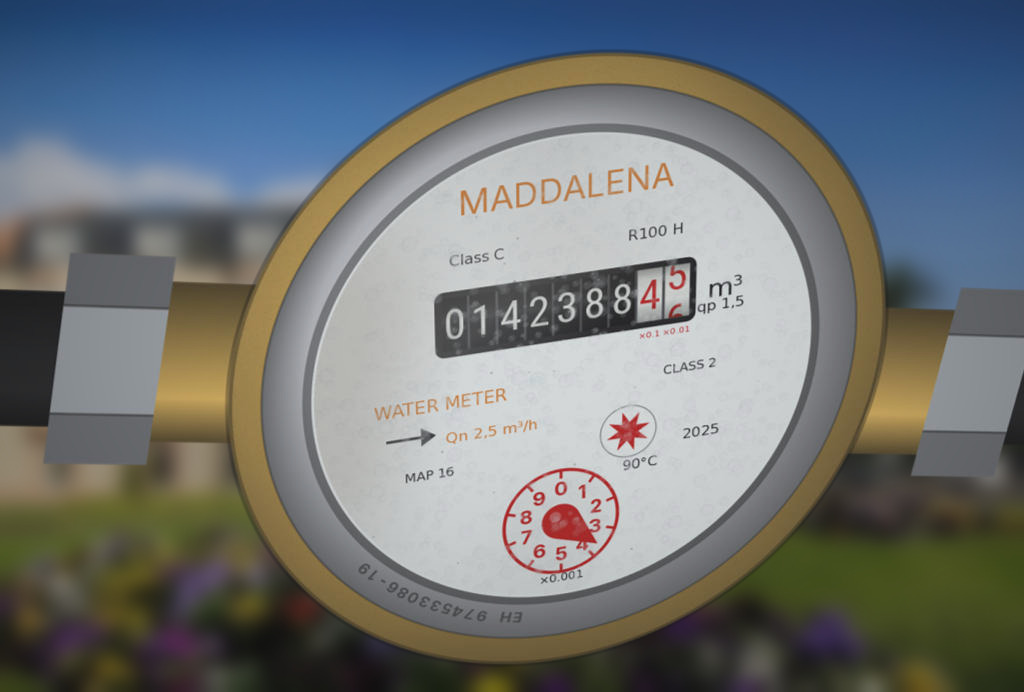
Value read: 142388.453 m³
